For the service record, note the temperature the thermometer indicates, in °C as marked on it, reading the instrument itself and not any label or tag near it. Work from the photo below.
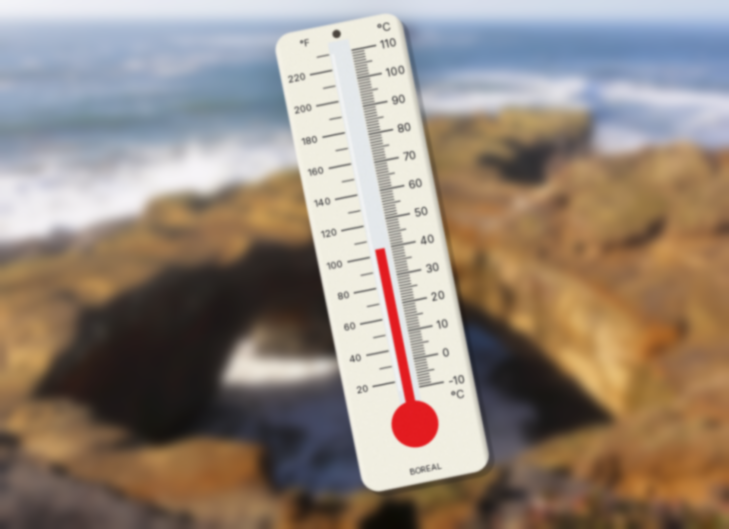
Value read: 40 °C
